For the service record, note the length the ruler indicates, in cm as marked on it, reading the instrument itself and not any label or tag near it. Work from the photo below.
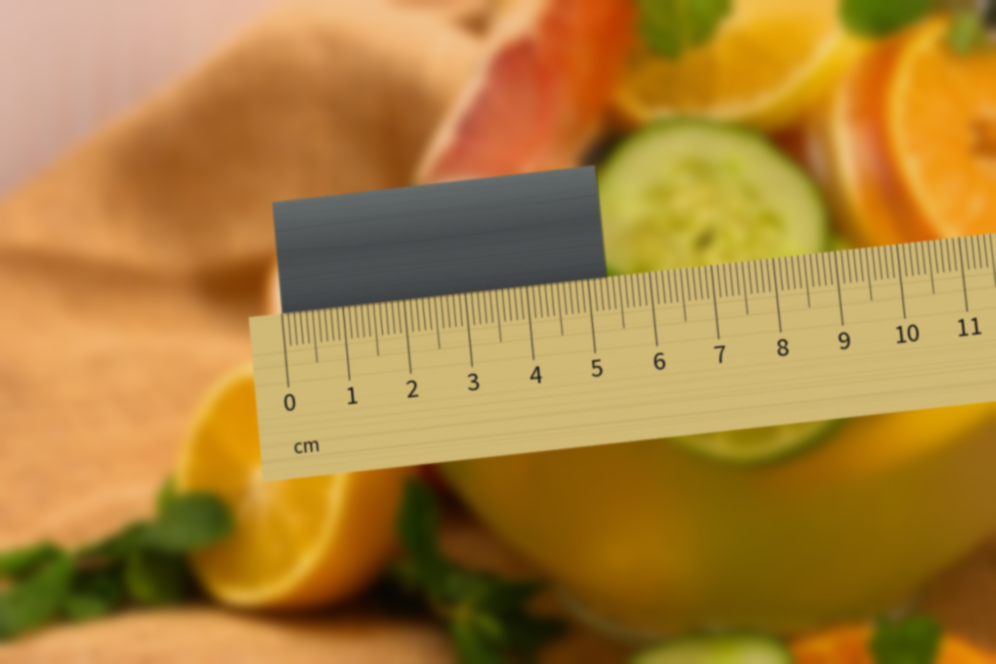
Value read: 5.3 cm
